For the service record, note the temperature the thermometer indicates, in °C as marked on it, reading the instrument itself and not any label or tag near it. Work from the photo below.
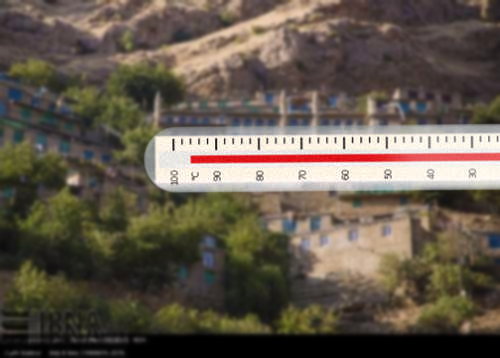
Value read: 96 °C
